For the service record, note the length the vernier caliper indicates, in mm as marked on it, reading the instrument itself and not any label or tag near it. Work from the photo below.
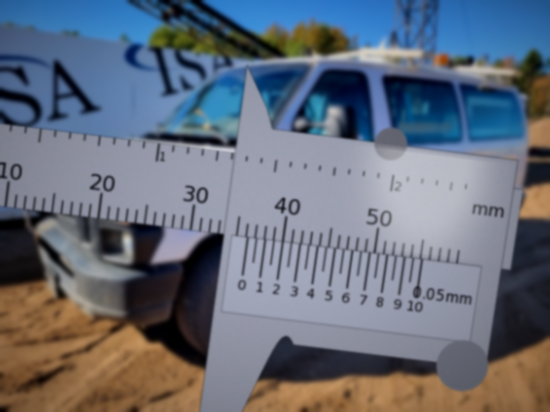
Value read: 36.2 mm
